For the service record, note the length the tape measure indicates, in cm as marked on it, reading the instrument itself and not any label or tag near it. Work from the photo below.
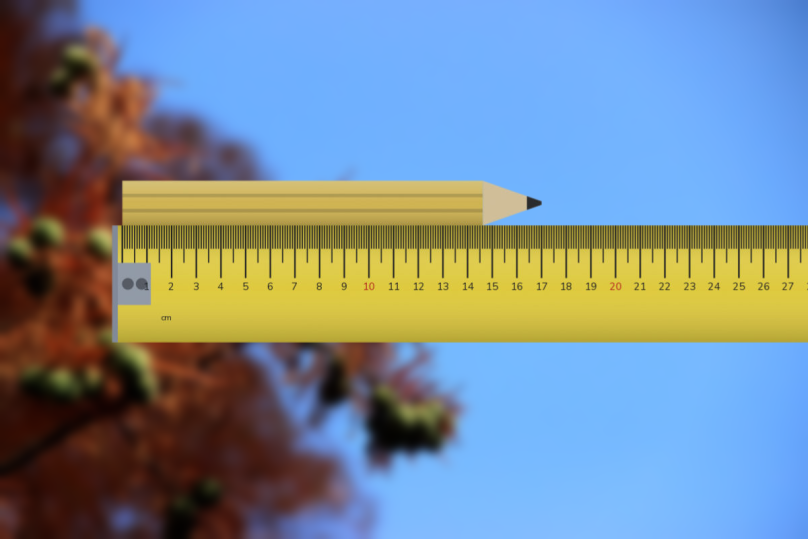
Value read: 17 cm
